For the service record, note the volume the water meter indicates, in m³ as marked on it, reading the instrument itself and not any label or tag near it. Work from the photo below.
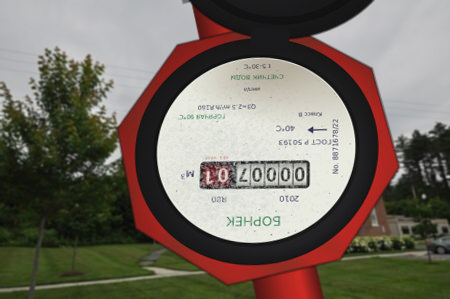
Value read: 7.01 m³
